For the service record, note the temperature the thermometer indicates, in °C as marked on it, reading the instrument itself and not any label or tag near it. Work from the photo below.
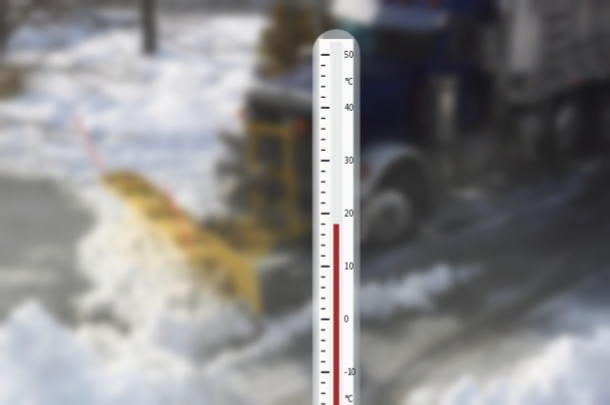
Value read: 18 °C
